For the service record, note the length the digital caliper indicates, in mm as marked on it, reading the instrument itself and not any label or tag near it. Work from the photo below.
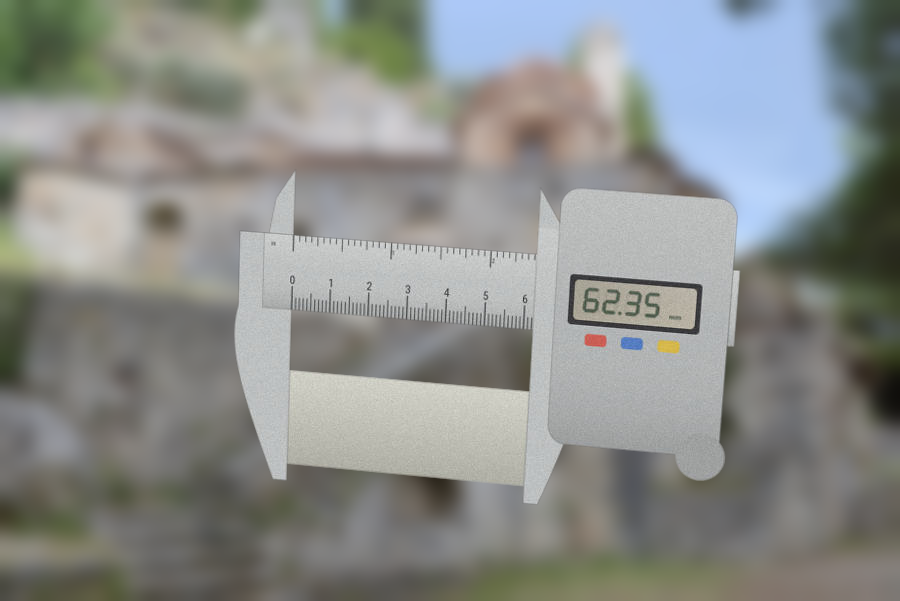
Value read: 62.35 mm
